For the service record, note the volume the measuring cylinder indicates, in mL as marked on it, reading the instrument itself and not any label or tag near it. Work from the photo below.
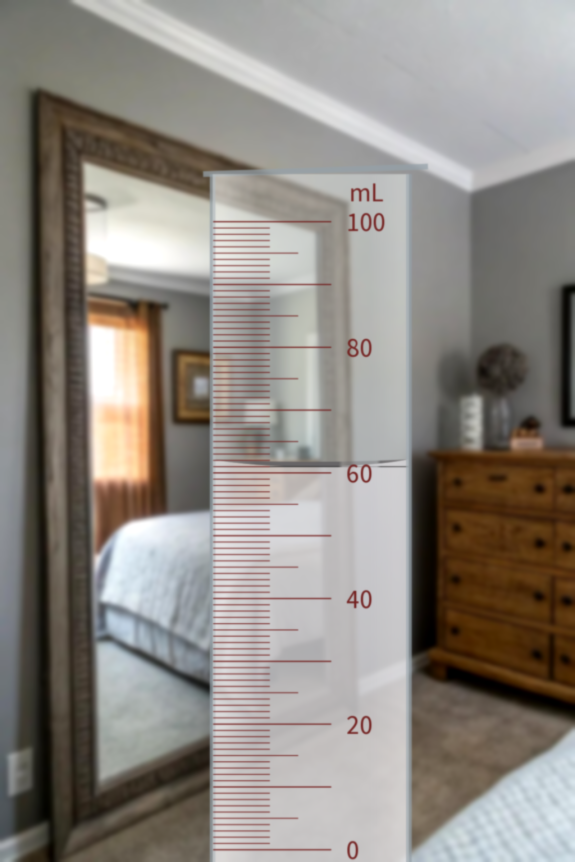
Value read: 61 mL
